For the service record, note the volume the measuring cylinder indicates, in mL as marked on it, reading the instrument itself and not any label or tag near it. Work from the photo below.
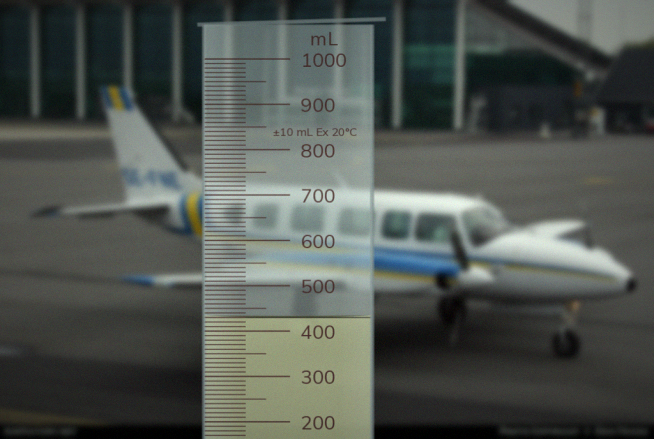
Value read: 430 mL
